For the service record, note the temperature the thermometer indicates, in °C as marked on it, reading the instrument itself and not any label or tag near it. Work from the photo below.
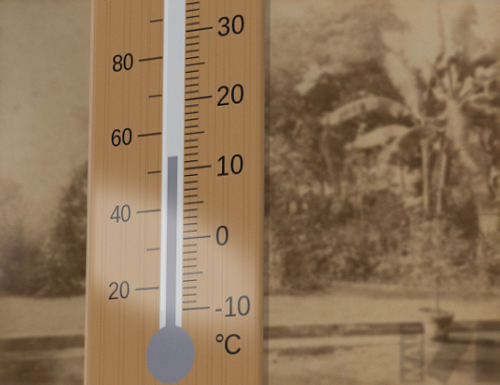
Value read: 12 °C
